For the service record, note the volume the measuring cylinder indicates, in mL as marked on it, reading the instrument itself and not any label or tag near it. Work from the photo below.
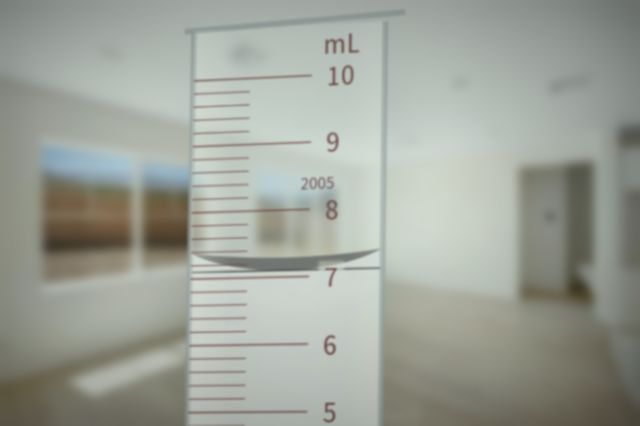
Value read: 7.1 mL
